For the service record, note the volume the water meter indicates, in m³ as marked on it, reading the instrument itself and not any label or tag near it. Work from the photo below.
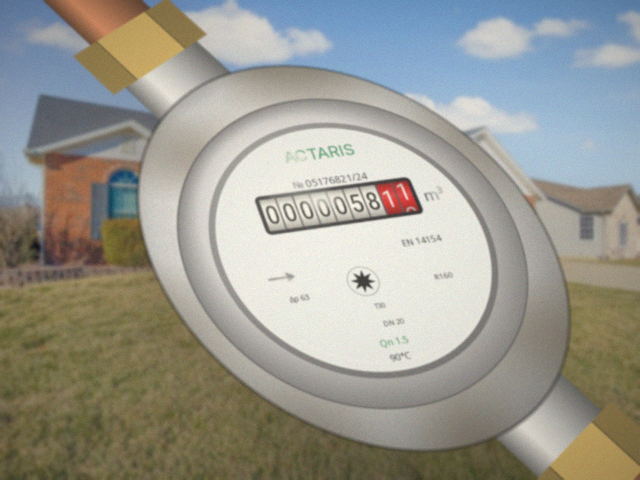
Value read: 58.11 m³
